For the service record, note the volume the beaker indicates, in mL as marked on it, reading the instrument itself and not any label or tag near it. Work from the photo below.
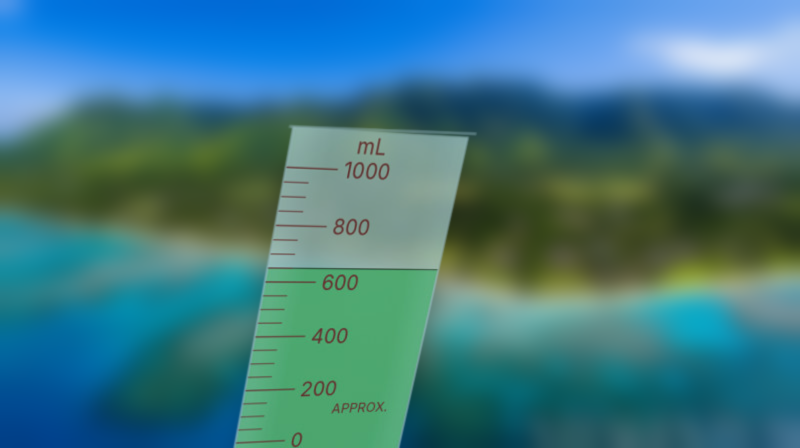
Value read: 650 mL
